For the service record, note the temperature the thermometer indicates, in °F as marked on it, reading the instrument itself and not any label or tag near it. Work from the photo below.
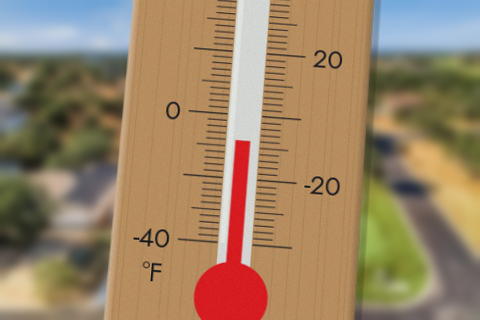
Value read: -8 °F
